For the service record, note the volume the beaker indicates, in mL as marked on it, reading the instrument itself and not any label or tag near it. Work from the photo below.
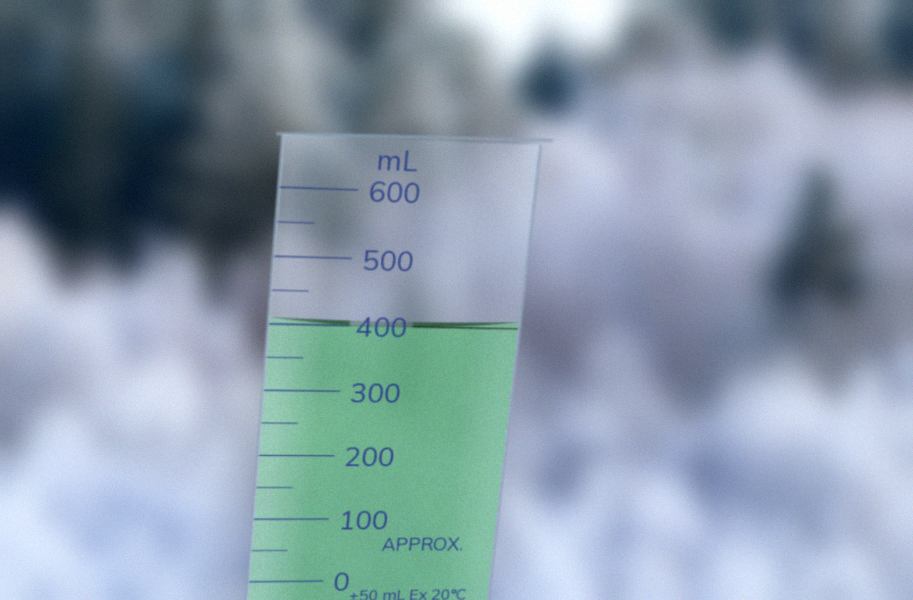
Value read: 400 mL
